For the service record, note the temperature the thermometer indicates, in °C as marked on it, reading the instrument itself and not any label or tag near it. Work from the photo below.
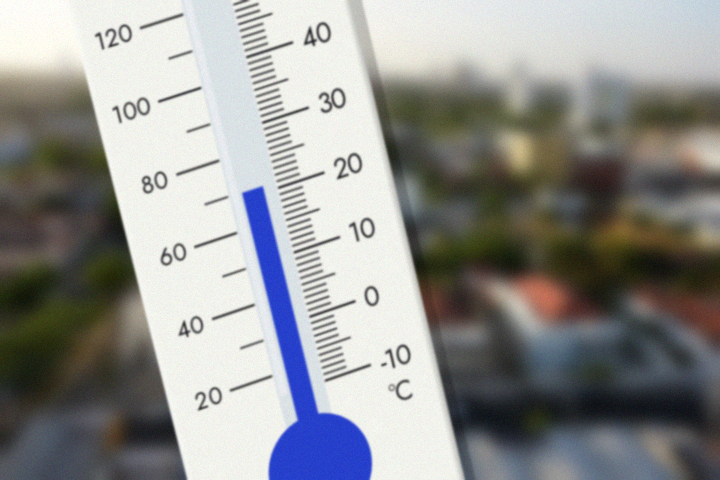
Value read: 21 °C
